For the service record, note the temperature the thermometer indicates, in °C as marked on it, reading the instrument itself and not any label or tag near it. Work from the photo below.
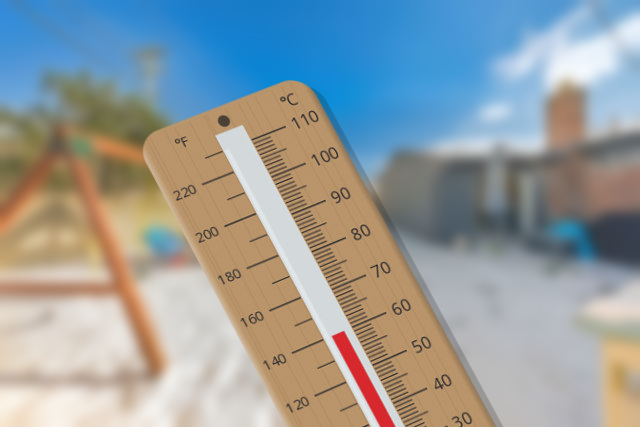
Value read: 60 °C
